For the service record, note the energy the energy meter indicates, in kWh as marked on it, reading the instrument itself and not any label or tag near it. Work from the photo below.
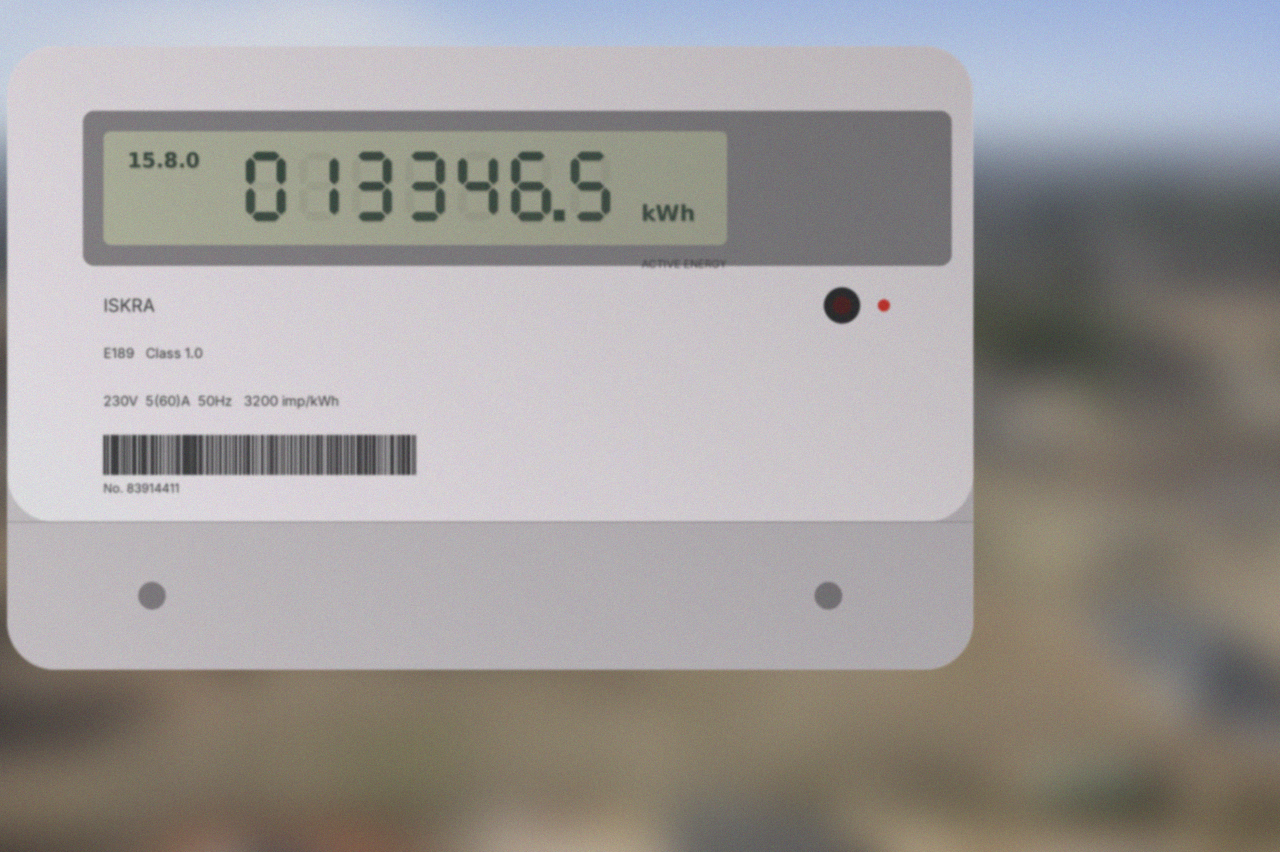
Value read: 13346.5 kWh
